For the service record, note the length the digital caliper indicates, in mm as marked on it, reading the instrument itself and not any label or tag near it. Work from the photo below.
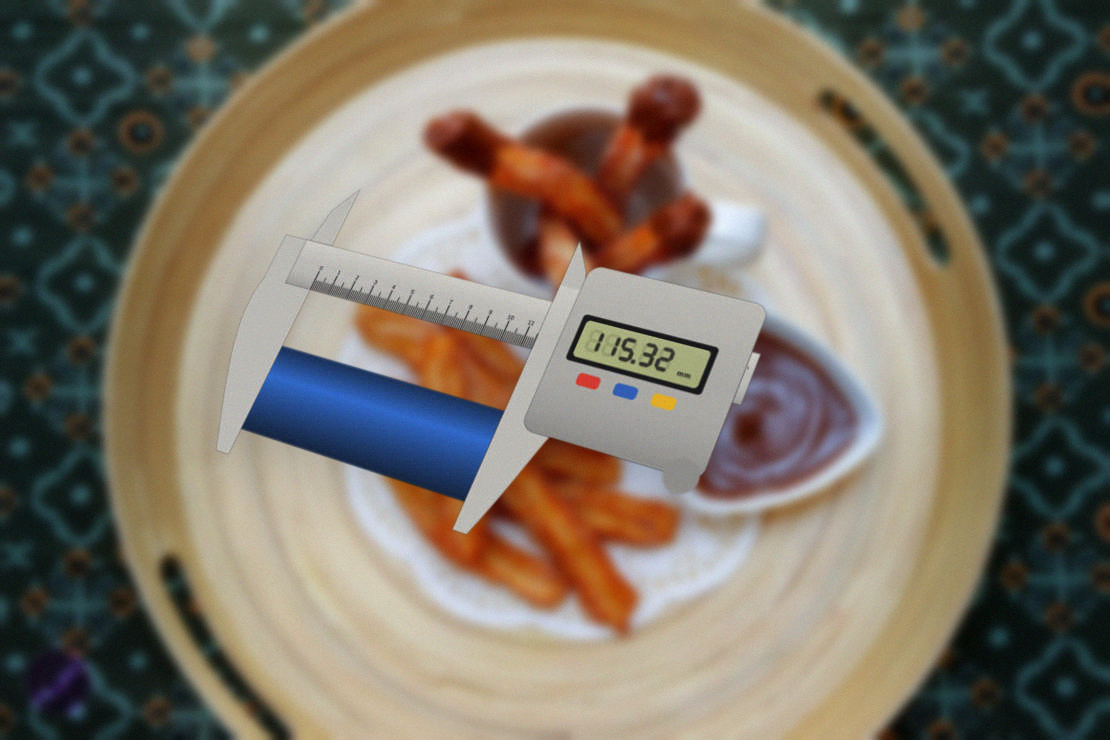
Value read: 115.32 mm
